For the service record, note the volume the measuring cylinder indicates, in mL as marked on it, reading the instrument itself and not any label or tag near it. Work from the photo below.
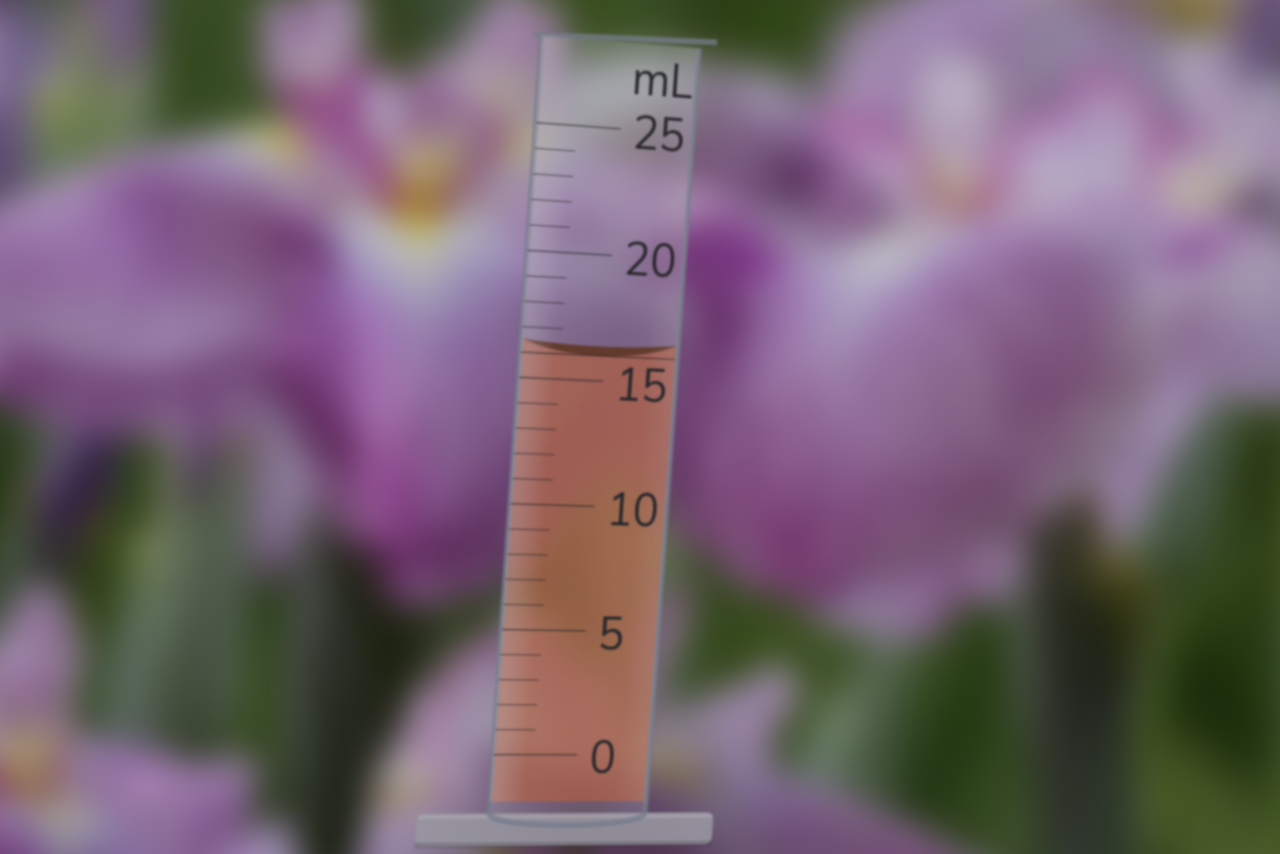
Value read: 16 mL
